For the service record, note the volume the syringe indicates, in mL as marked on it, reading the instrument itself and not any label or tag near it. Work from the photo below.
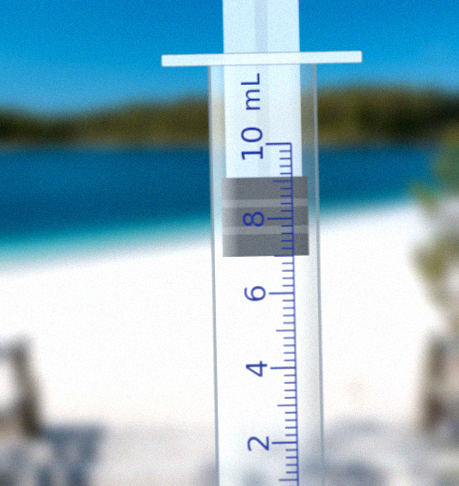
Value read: 7 mL
